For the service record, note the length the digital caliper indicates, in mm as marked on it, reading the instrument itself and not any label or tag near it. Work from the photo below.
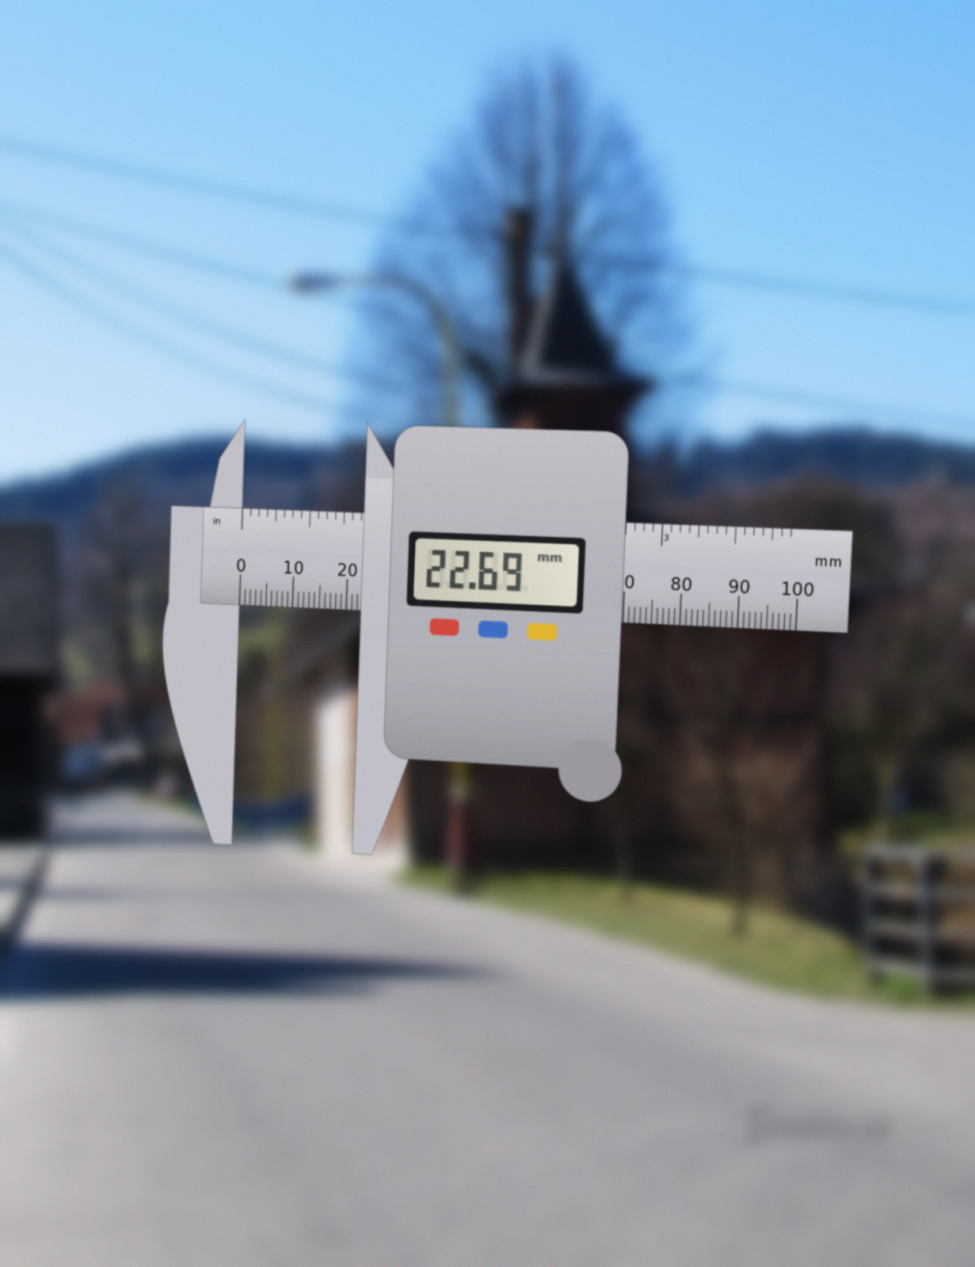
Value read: 22.69 mm
